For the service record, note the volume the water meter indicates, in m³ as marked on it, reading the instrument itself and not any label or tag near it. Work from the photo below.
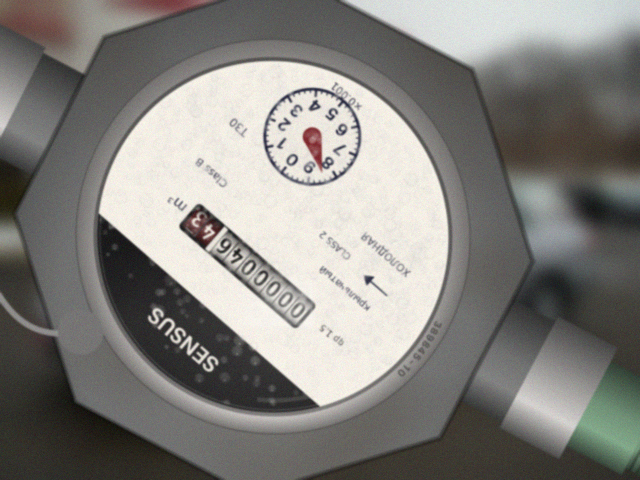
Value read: 46.428 m³
